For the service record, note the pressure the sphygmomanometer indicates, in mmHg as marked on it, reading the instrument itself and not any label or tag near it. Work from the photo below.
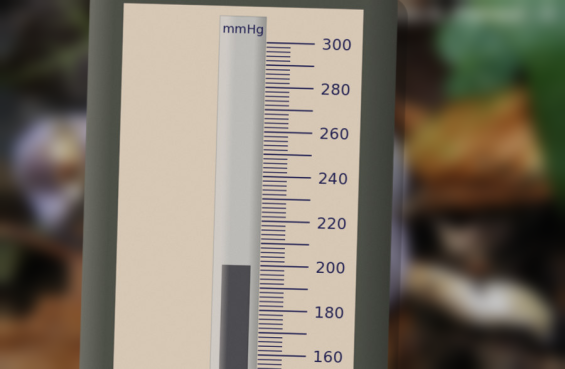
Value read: 200 mmHg
